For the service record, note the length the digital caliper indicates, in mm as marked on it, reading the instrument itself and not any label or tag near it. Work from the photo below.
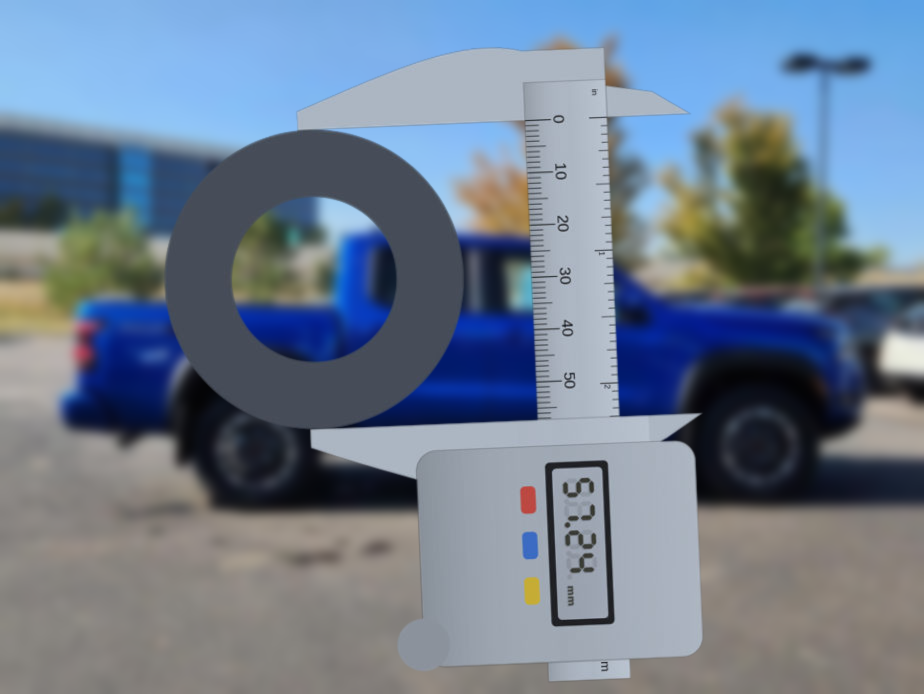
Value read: 57.24 mm
